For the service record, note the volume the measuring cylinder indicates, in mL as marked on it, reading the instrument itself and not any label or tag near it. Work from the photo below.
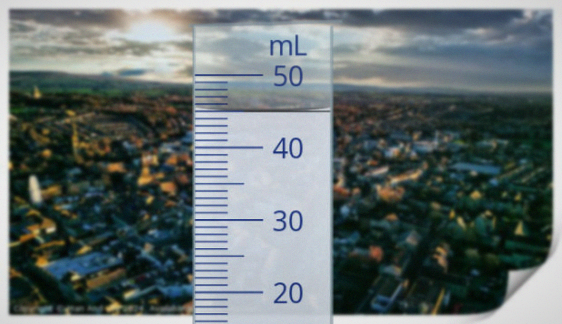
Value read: 45 mL
